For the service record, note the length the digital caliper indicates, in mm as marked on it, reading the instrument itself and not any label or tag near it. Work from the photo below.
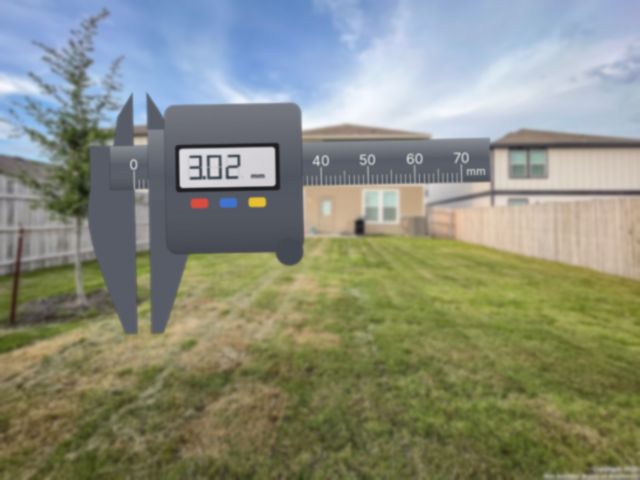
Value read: 3.02 mm
